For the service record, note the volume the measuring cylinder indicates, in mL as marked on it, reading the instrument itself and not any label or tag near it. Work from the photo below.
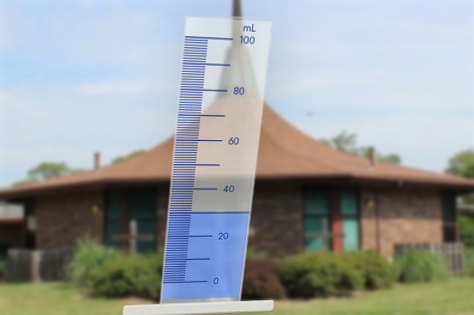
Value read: 30 mL
